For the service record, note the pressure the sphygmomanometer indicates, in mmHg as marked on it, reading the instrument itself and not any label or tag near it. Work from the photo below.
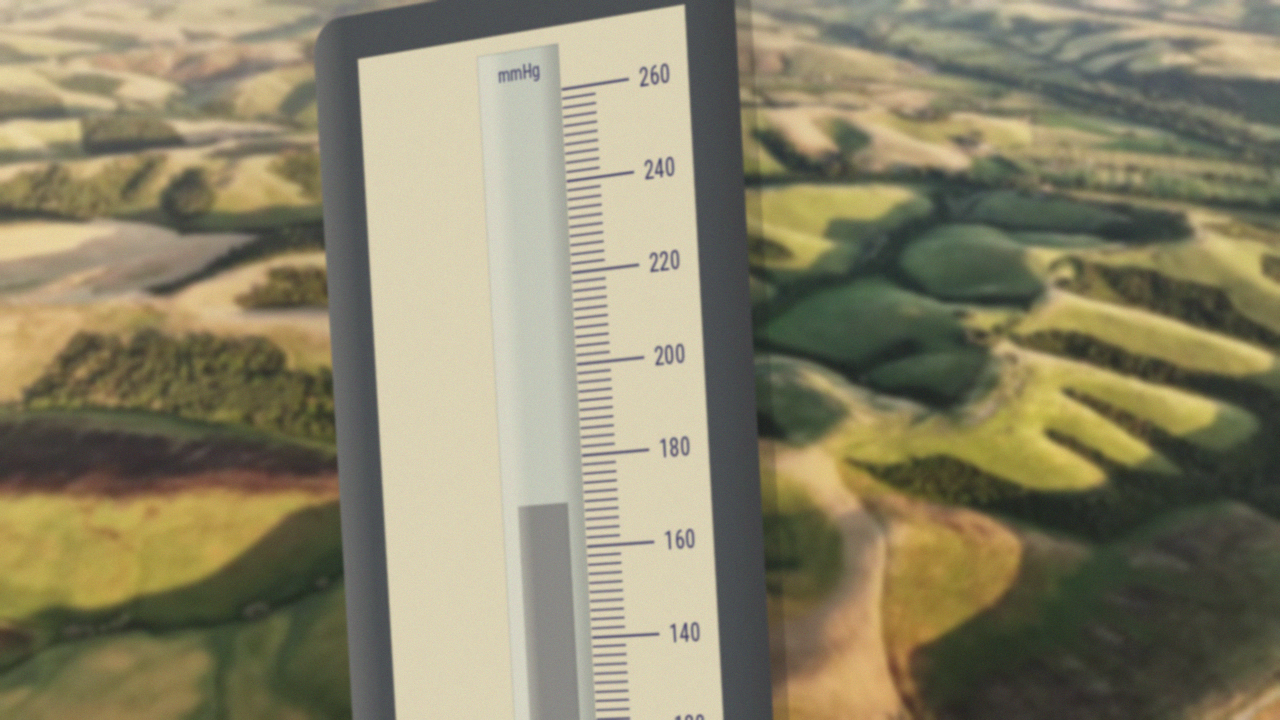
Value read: 170 mmHg
